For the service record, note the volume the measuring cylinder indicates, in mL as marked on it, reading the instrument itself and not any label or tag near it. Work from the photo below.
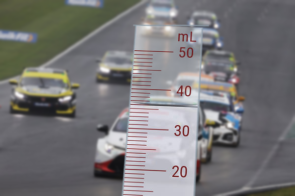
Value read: 36 mL
